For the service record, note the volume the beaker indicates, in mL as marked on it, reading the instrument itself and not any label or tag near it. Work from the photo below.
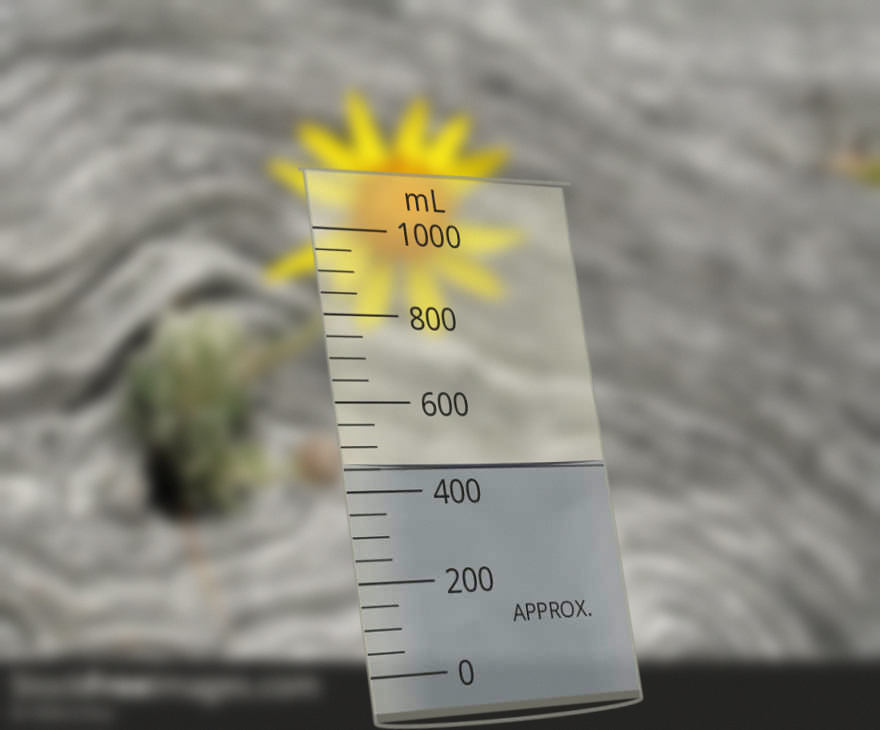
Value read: 450 mL
